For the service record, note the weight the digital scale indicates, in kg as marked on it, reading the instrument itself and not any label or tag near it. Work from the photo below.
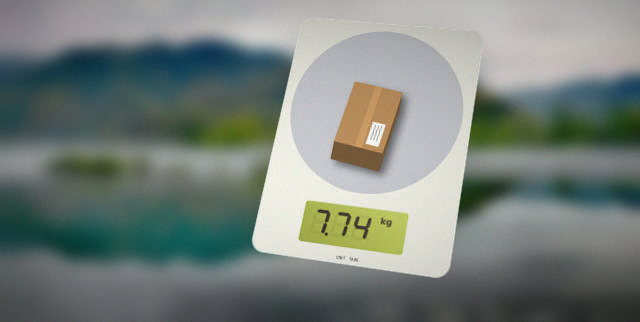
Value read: 7.74 kg
